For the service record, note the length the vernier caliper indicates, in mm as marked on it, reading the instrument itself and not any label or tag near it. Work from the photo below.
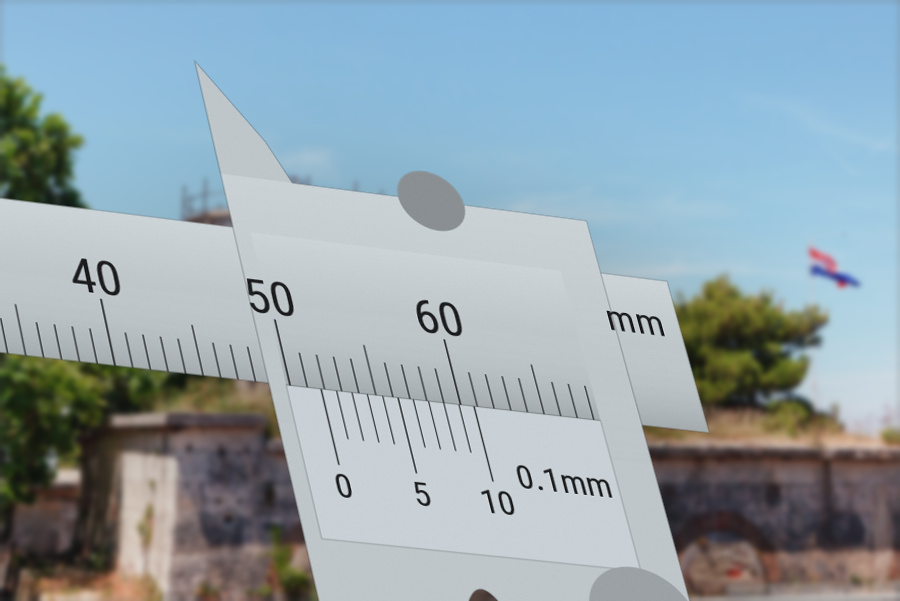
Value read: 51.8 mm
